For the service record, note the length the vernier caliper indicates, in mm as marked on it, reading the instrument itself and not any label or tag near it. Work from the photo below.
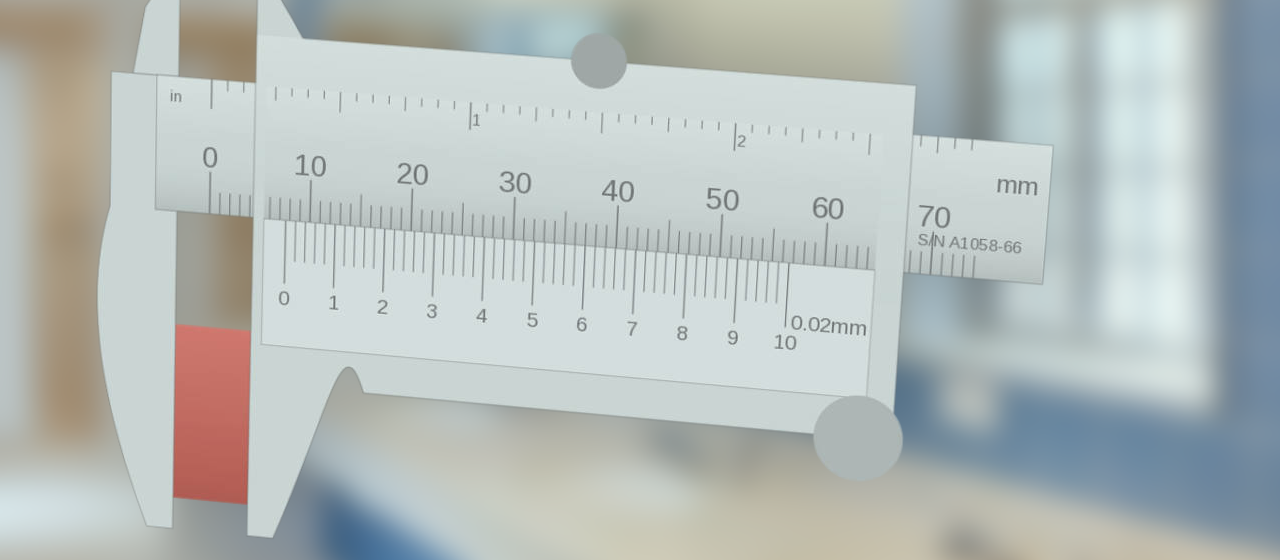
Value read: 7.6 mm
